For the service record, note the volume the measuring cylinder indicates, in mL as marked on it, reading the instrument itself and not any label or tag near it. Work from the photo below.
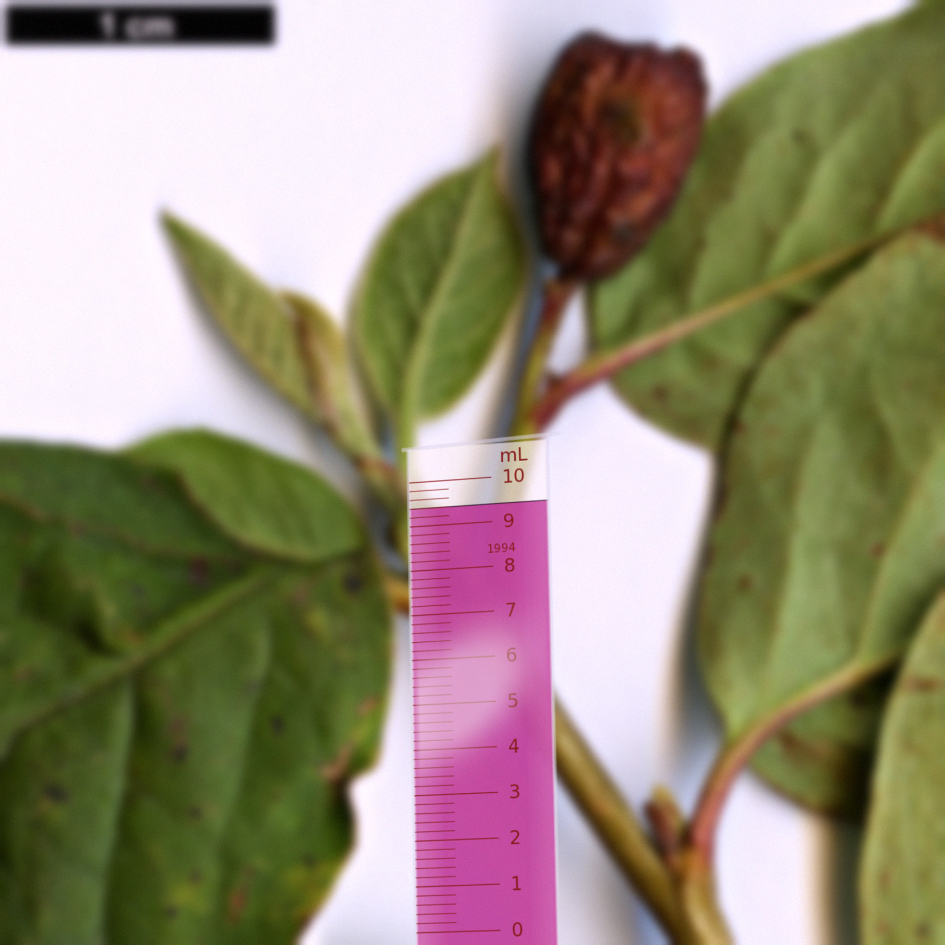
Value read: 9.4 mL
